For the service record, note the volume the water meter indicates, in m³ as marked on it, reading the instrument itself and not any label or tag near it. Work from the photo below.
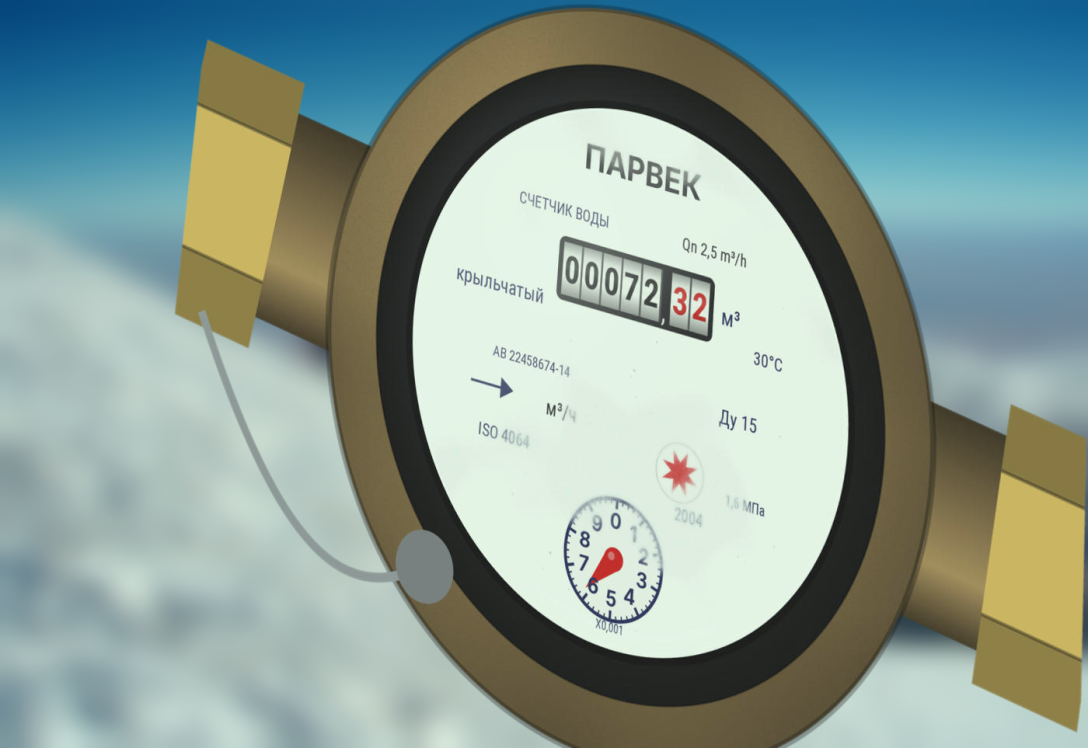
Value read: 72.326 m³
